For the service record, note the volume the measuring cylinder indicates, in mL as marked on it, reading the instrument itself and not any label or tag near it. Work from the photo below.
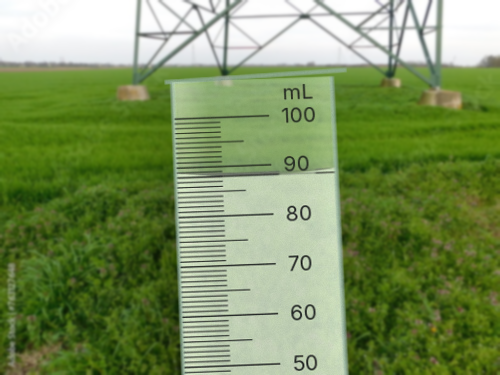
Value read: 88 mL
